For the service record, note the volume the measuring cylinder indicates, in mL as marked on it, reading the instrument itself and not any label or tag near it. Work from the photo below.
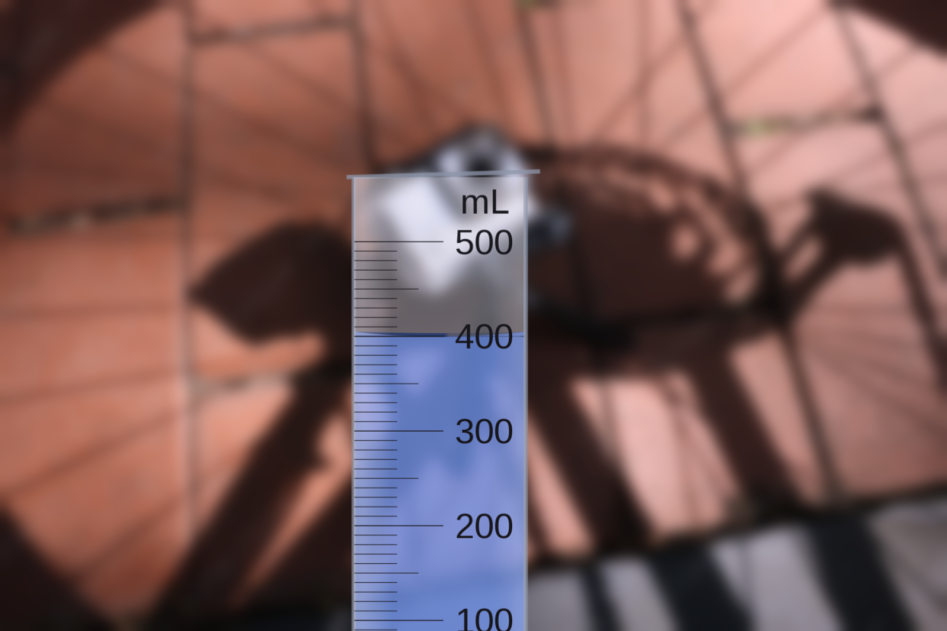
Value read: 400 mL
